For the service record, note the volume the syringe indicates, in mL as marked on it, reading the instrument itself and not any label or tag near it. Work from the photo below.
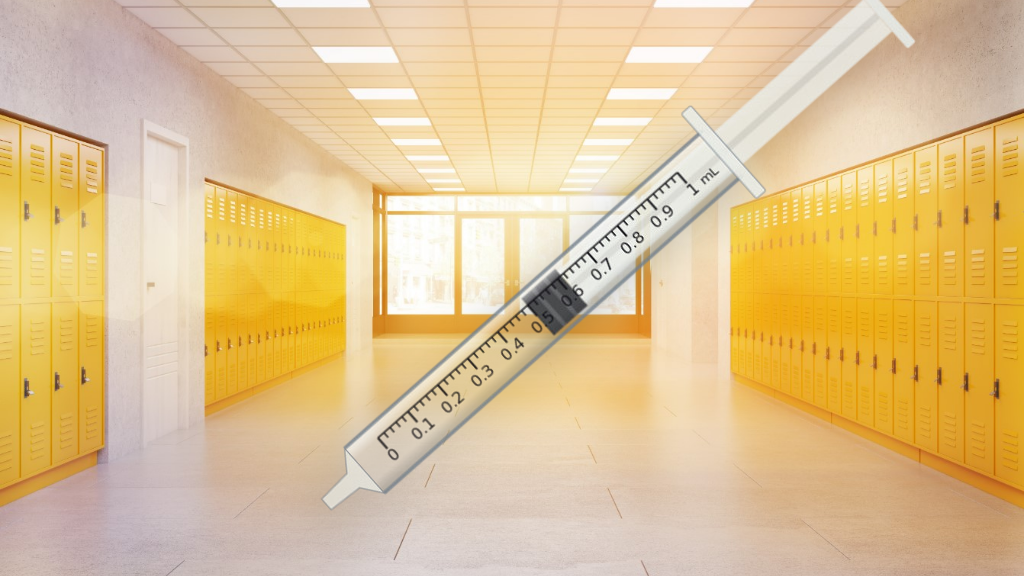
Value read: 0.5 mL
